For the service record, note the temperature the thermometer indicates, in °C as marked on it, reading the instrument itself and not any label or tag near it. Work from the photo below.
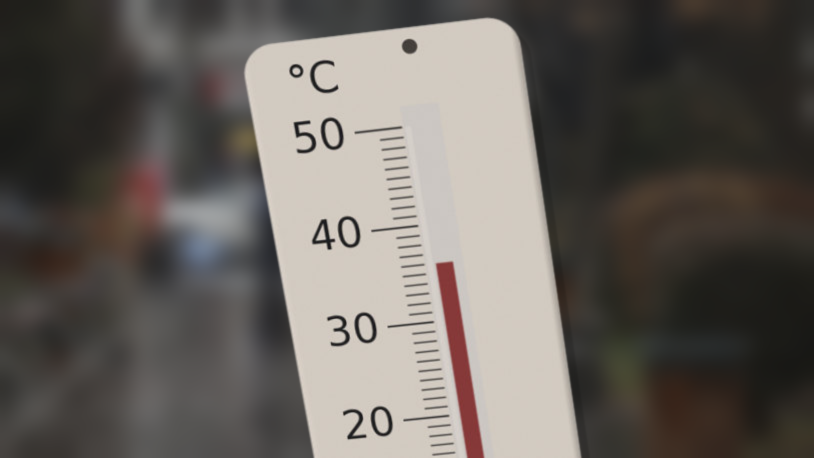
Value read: 36 °C
